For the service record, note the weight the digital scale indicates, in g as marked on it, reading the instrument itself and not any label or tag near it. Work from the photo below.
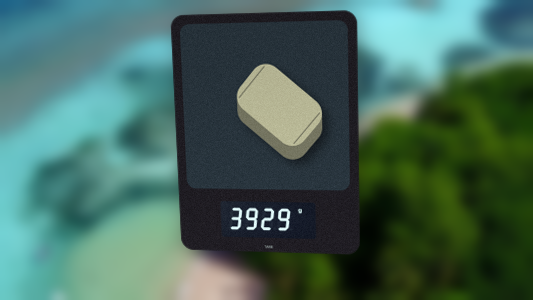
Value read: 3929 g
